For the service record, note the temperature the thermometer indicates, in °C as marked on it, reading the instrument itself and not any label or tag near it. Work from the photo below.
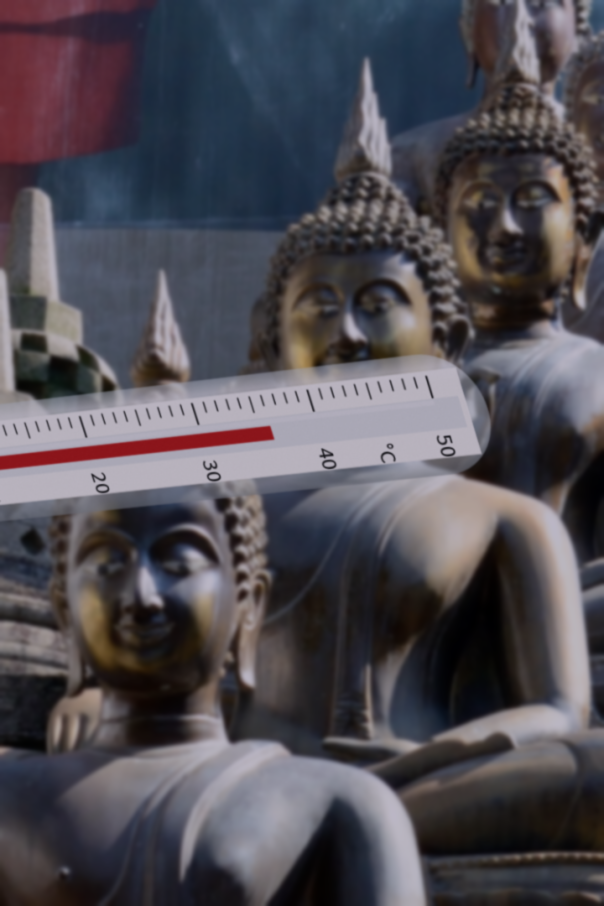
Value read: 36 °C
